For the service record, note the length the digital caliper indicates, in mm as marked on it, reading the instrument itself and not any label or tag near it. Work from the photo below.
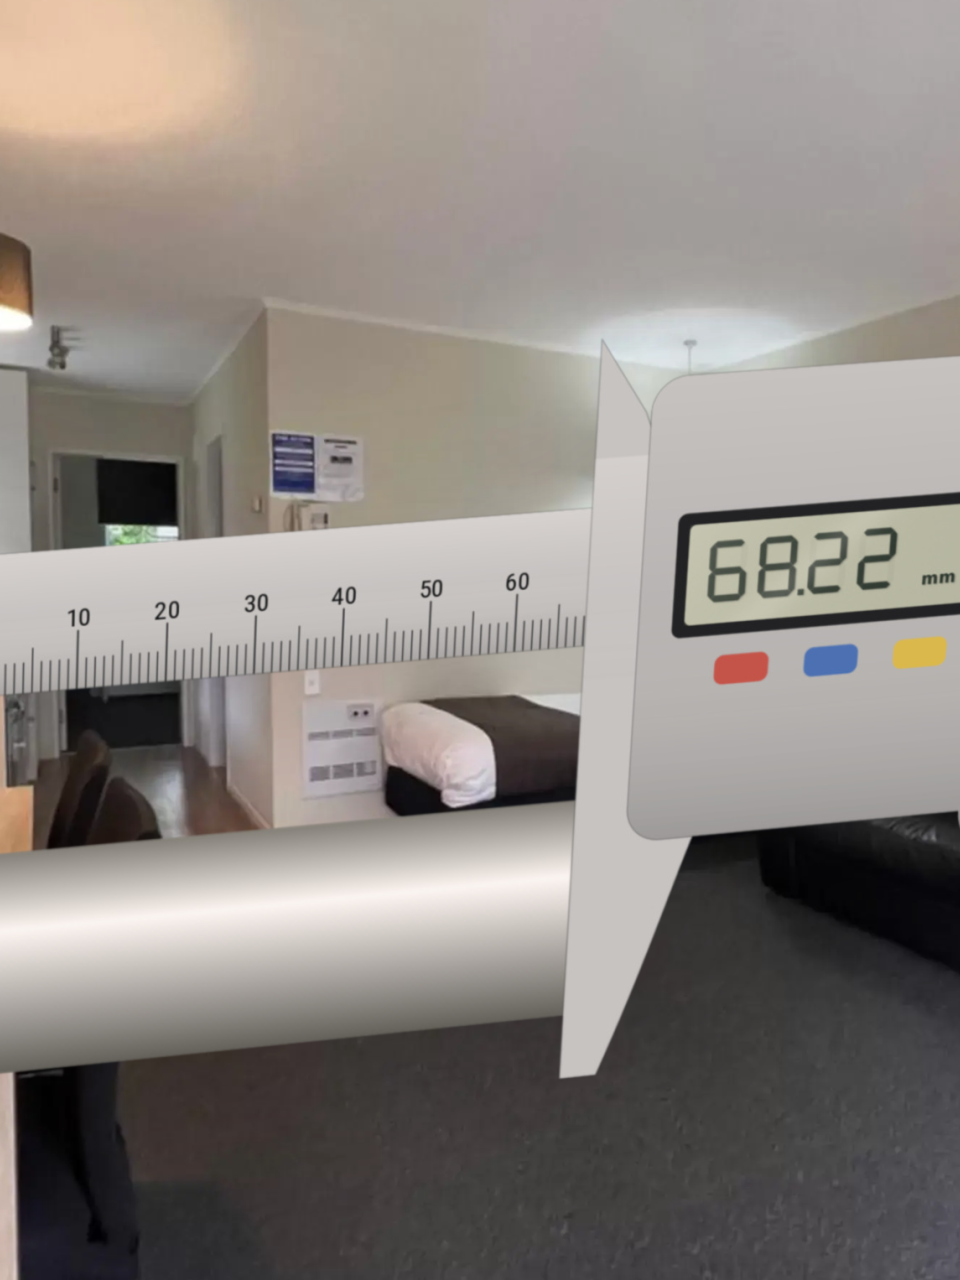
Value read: 68.22 mm
